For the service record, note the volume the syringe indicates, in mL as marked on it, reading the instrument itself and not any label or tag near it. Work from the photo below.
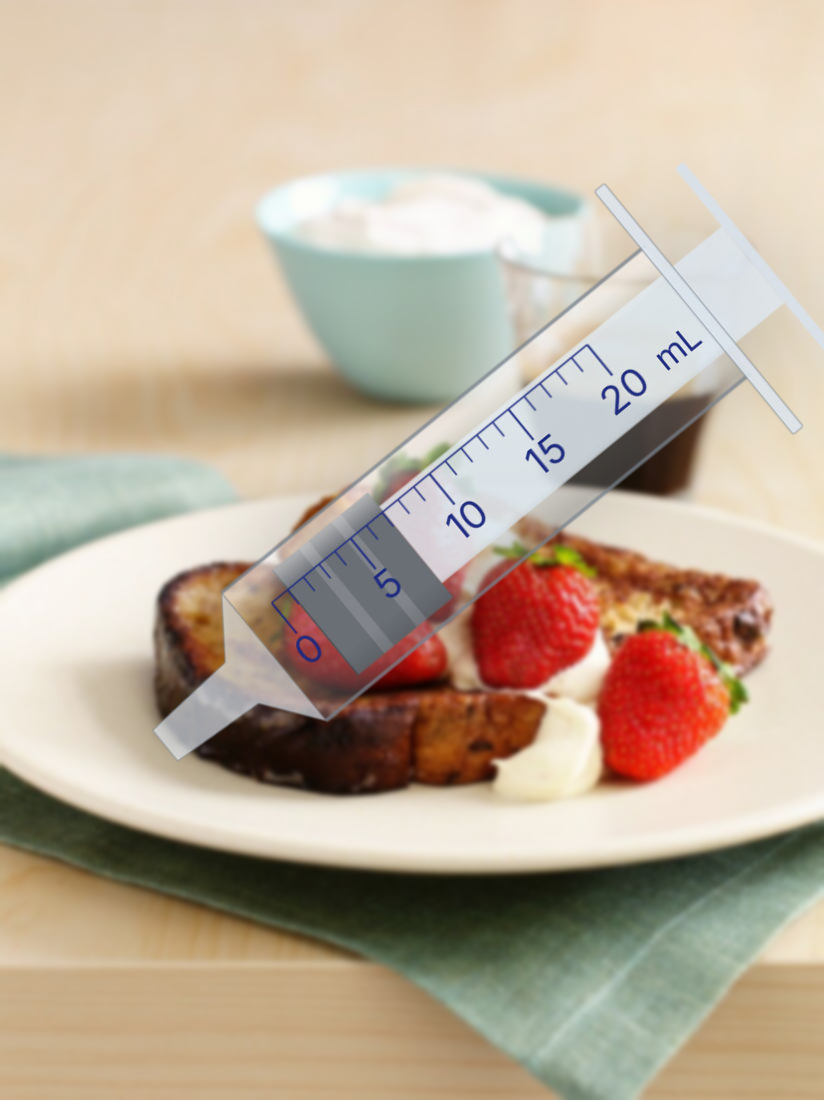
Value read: 1 mL
